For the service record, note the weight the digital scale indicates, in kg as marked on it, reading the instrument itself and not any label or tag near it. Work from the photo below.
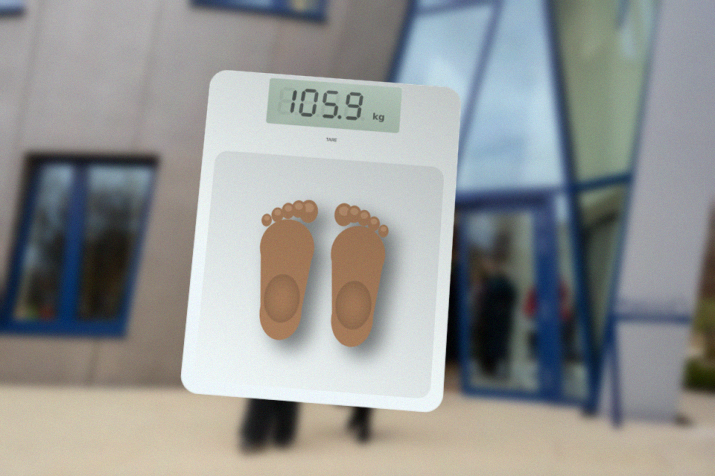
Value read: 105.9 kg
